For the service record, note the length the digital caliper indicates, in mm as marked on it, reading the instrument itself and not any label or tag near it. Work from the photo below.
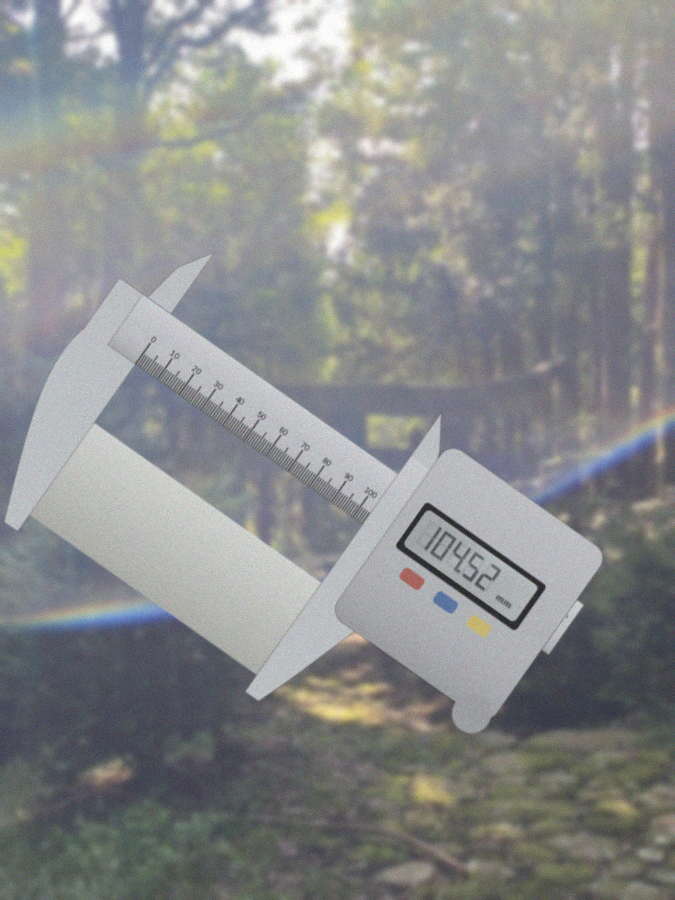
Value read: 104.52 mm
